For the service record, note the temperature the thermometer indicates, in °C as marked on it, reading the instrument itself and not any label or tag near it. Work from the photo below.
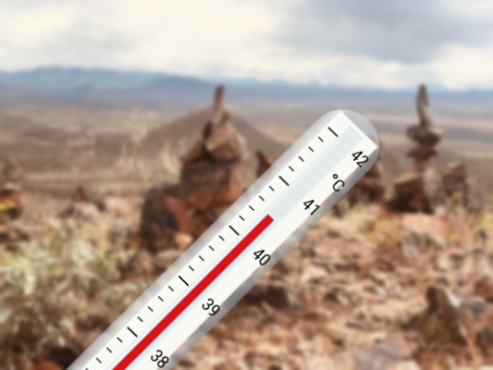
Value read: 40.5 °C
